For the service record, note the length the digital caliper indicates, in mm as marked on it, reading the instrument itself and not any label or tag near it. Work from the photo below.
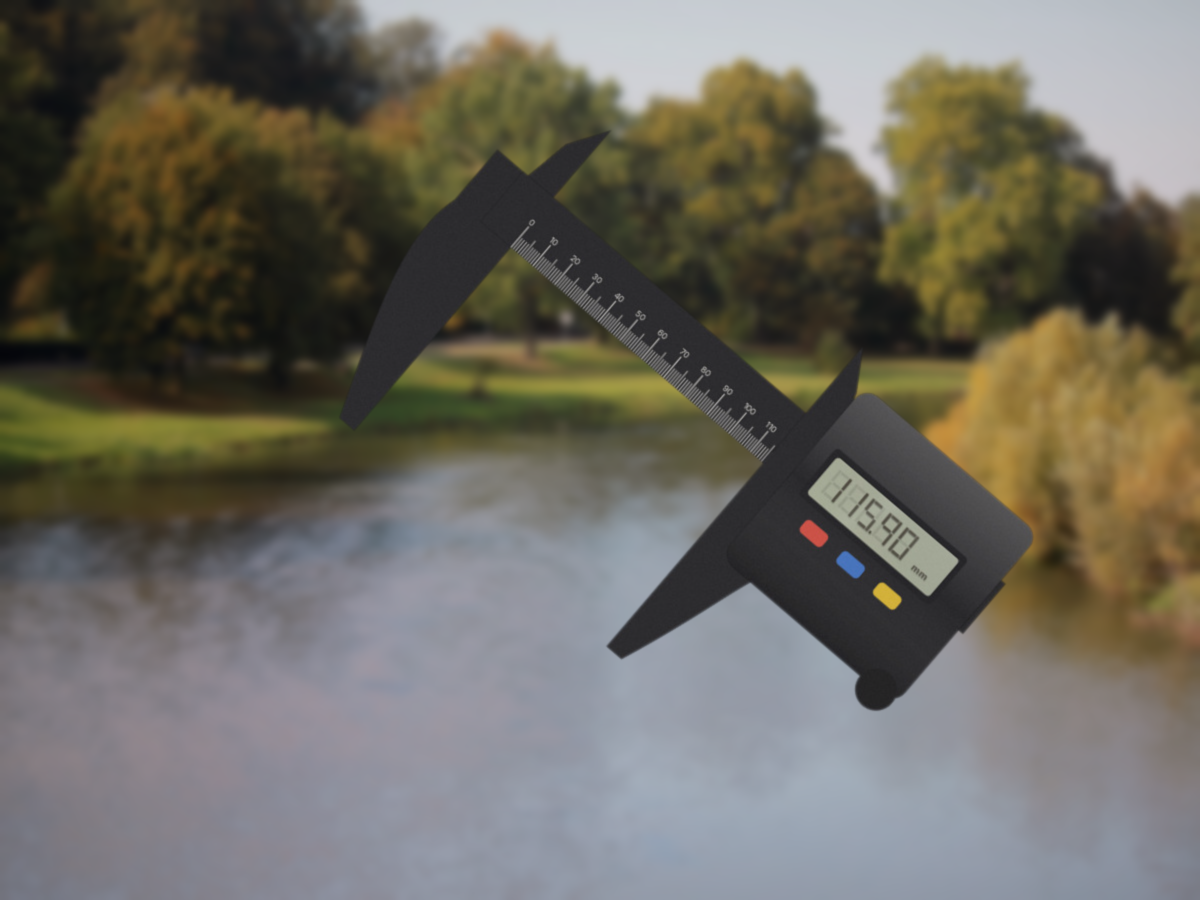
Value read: 115.90 mm
